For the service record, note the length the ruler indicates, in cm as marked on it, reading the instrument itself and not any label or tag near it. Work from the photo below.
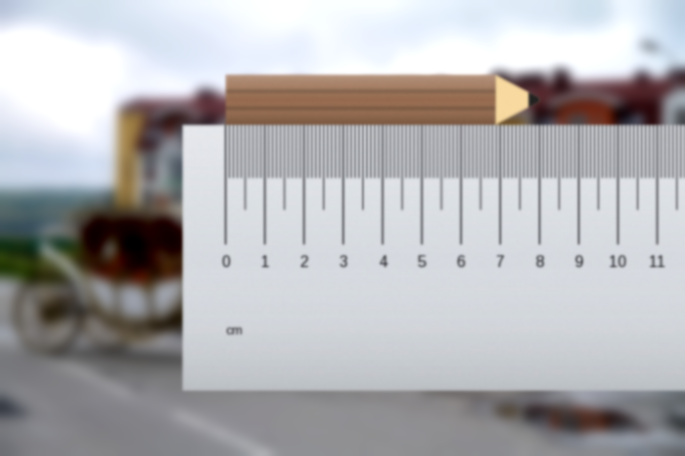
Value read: 8 cm
